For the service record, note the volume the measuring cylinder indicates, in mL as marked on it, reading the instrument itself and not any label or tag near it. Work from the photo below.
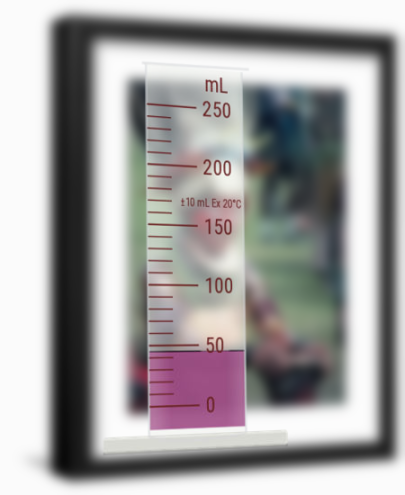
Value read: 45 mL
